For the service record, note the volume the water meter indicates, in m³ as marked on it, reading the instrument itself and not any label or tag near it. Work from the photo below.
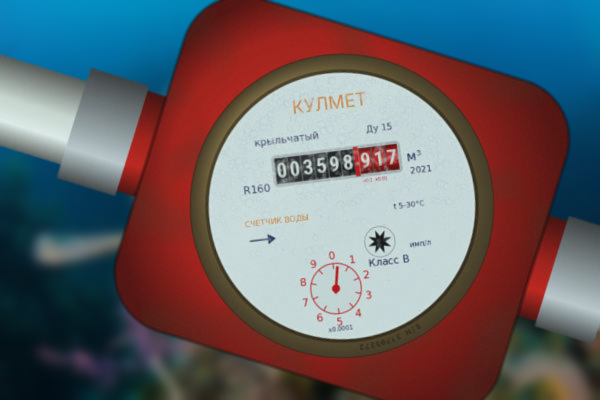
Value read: 3598.9170 m³
